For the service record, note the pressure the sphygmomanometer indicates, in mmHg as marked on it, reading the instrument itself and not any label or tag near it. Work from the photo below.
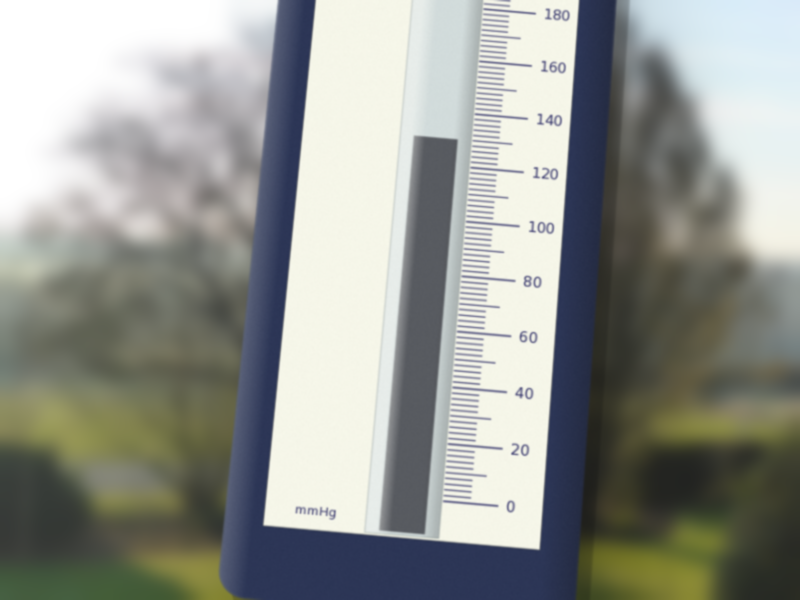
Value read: 130 mmHg
